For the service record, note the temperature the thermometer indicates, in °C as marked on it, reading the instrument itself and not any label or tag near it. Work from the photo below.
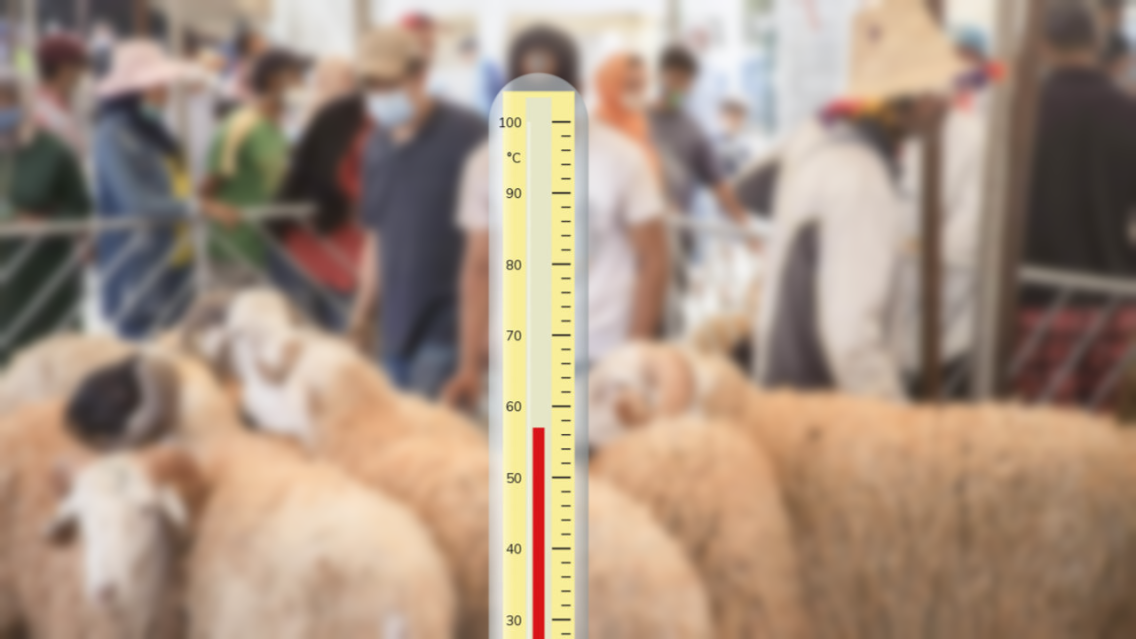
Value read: 57 °C
